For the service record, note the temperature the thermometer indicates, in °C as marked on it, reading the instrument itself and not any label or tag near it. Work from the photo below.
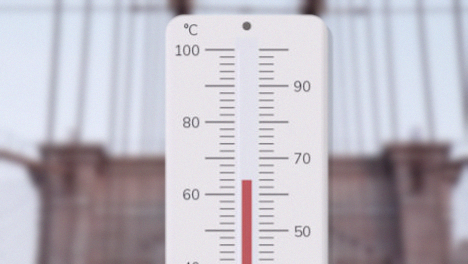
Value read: 64 °C
